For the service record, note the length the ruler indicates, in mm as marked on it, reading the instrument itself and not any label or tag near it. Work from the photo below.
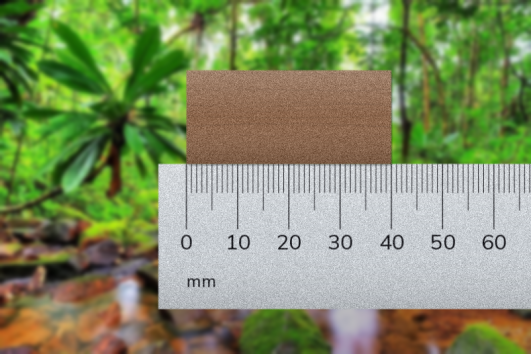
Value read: 40 mm
